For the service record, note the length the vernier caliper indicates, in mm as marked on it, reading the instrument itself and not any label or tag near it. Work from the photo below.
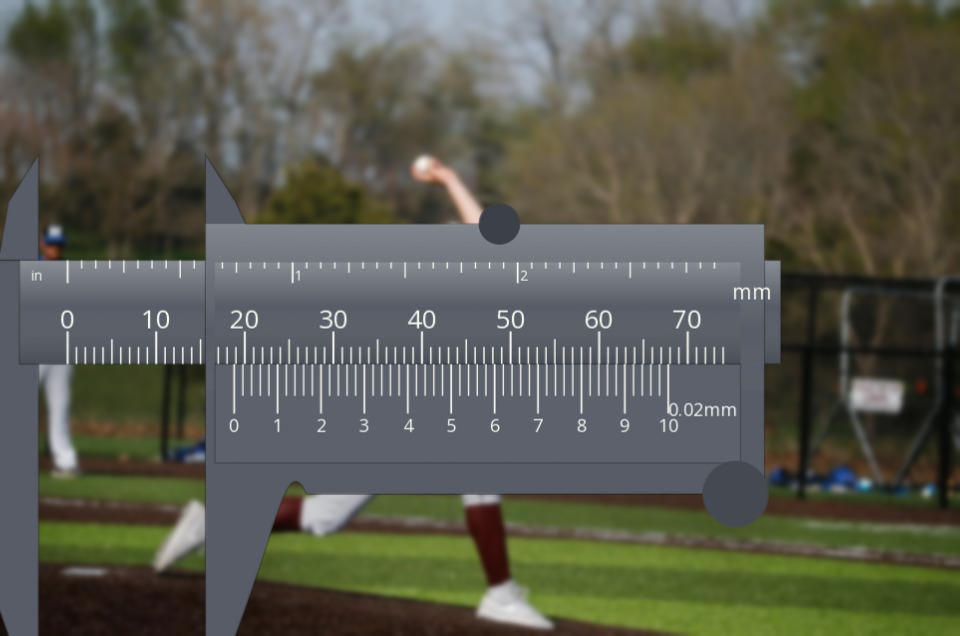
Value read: 18.8 mm
